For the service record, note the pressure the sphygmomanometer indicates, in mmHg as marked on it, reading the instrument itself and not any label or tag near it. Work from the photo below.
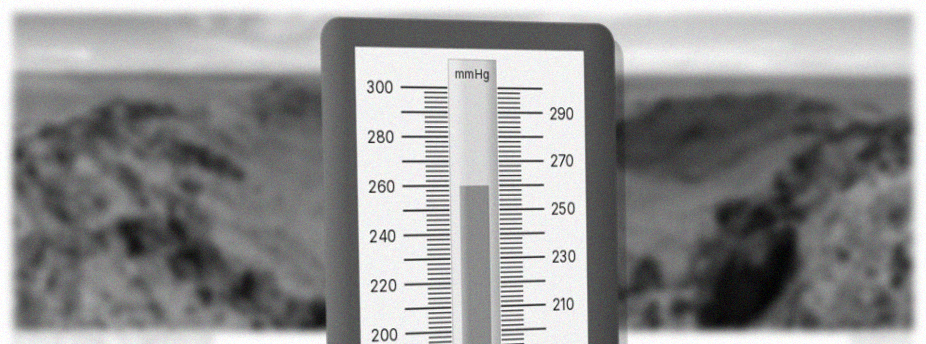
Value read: 260 mmHg
